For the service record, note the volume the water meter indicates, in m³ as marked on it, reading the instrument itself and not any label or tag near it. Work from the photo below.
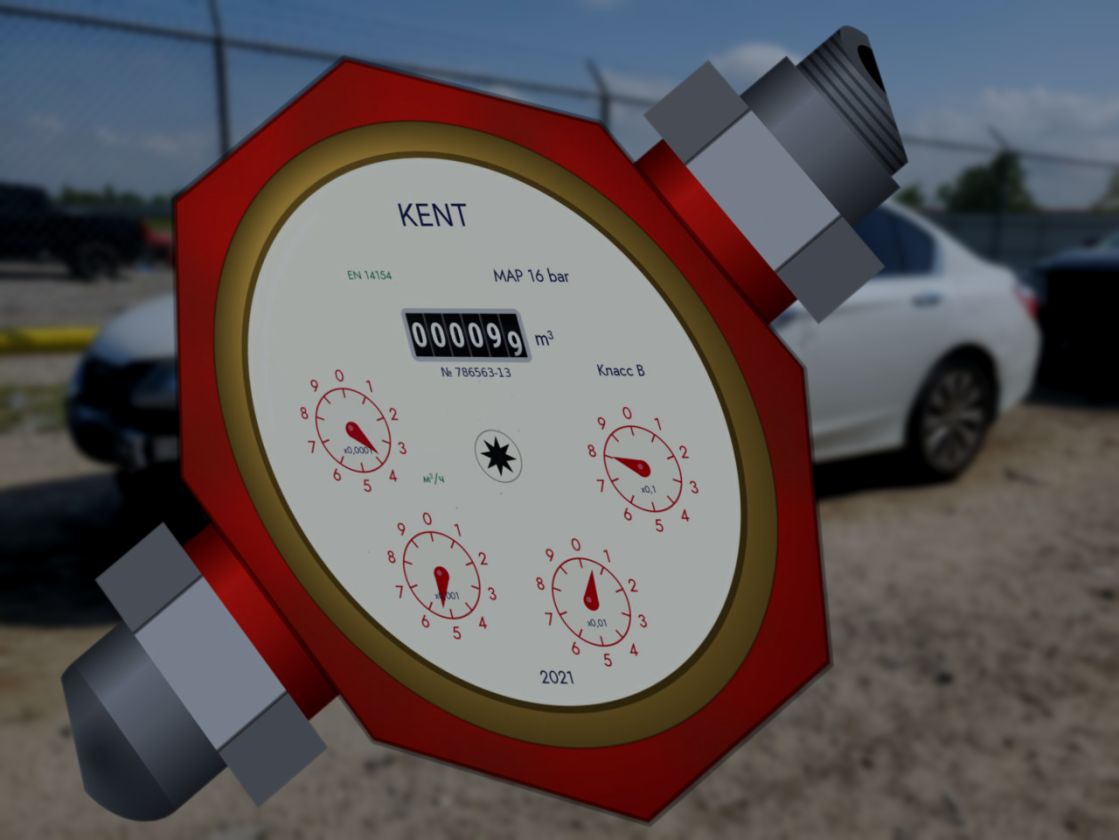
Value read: 98.8053 m³
